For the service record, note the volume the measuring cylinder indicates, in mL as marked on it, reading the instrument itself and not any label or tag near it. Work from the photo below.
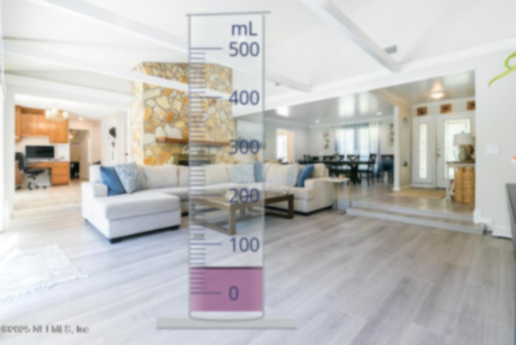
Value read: 50 mL
